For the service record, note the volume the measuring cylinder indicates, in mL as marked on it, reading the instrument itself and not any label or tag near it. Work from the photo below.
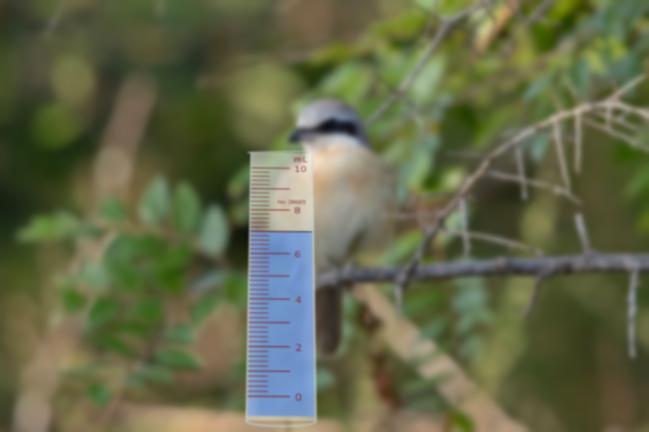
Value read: 7 mL
